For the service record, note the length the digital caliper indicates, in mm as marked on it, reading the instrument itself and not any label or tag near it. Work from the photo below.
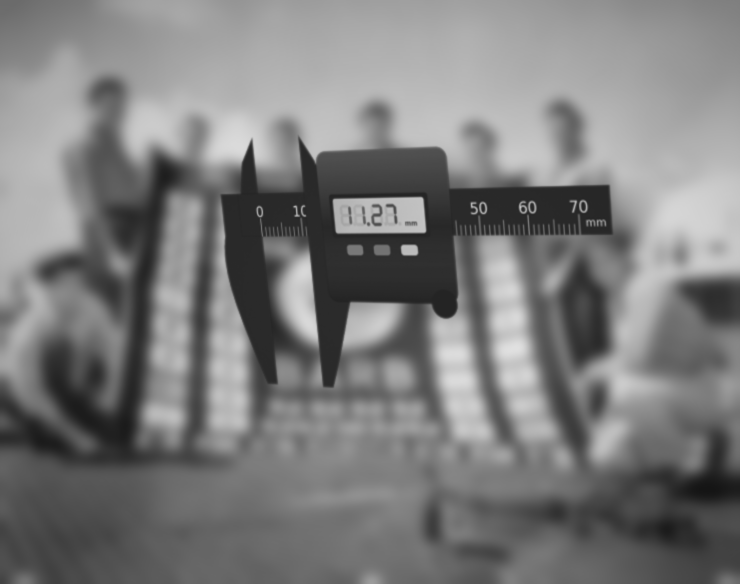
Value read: 11.27 mm
